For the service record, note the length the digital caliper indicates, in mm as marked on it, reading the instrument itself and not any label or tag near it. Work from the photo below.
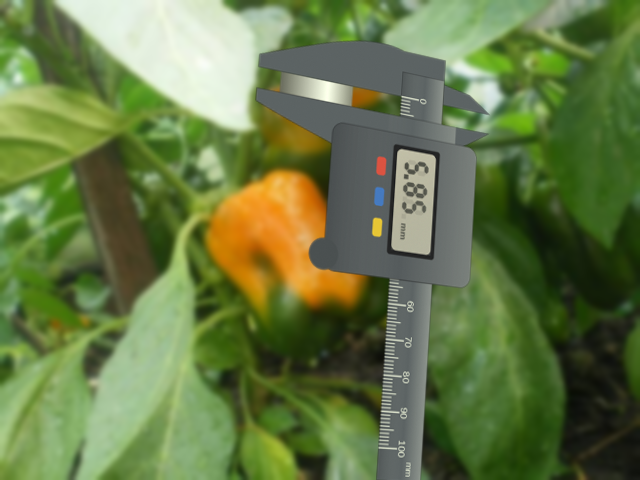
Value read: 5.85 mm
